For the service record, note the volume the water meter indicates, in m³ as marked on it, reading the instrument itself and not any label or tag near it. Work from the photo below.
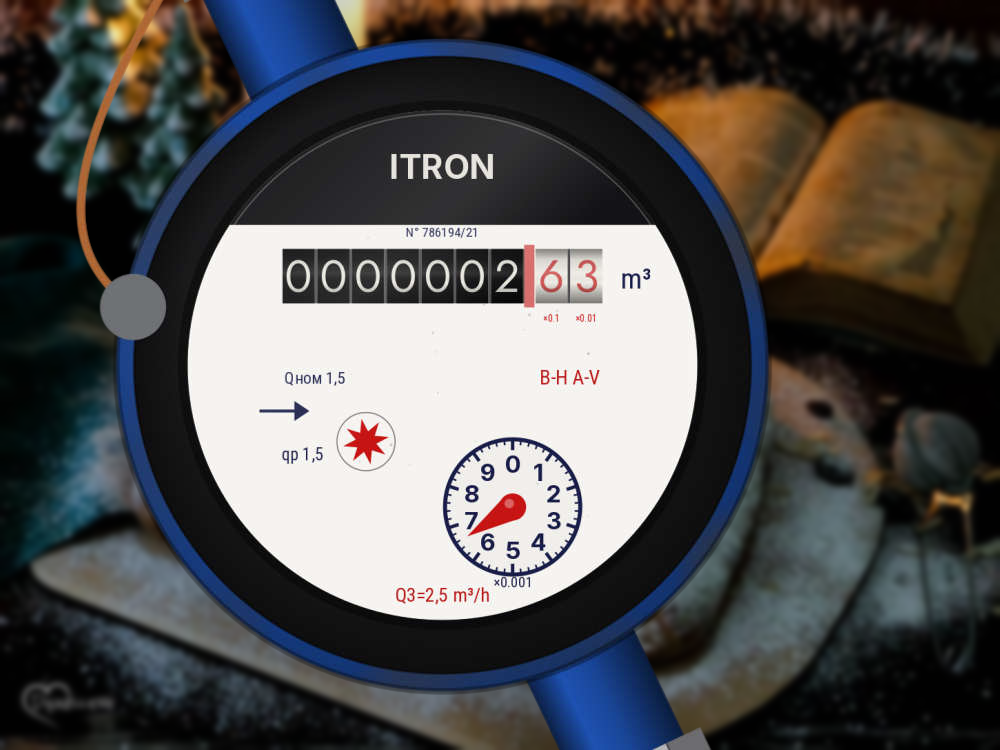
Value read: 2.636 m³
